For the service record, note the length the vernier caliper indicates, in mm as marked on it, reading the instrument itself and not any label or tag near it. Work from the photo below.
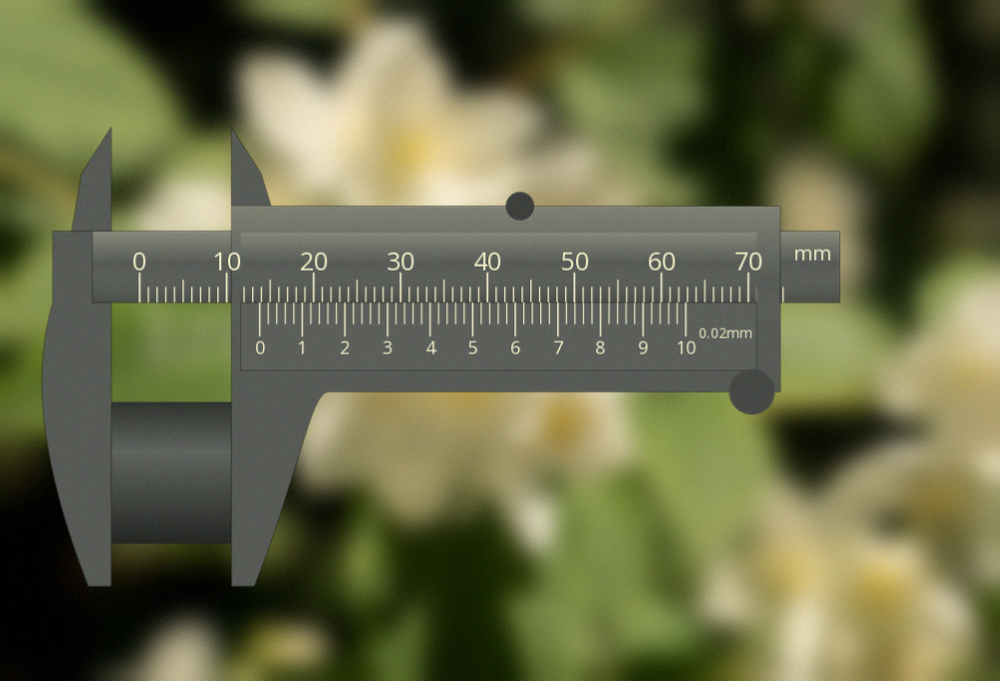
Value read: 13.8 mm
